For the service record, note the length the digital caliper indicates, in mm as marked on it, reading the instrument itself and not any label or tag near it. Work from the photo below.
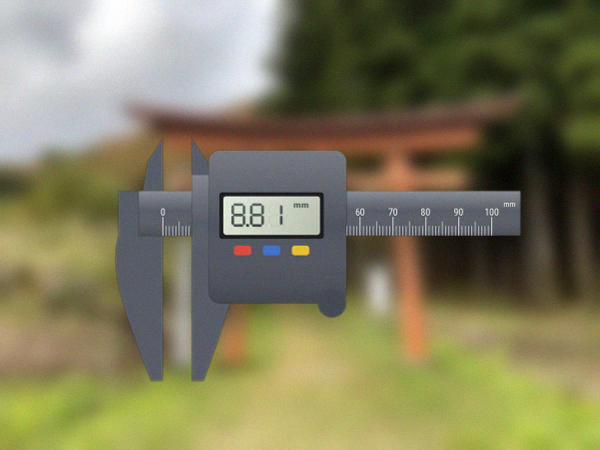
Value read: 8.81 mm
